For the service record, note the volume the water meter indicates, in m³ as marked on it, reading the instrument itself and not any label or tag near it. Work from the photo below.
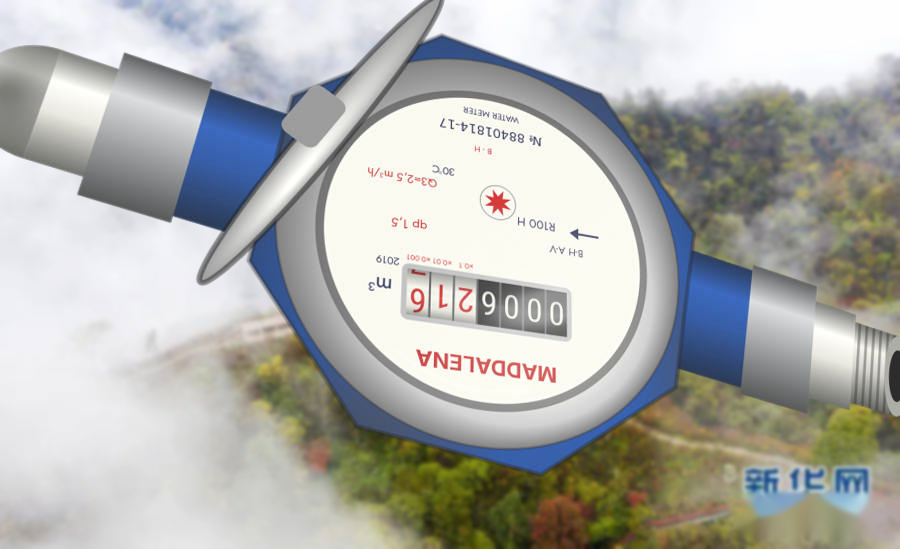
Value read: 6.216 m³
